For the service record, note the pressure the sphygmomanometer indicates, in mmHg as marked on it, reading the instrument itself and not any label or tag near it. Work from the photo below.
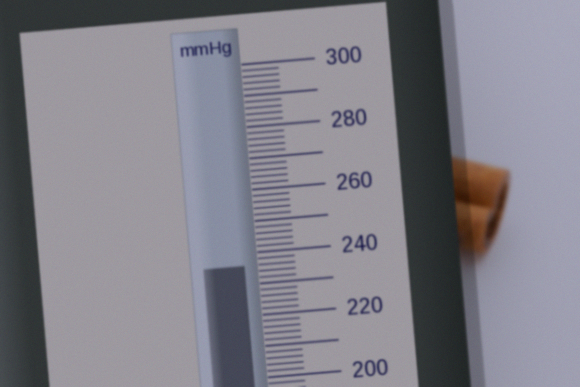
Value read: 236 mmHg
